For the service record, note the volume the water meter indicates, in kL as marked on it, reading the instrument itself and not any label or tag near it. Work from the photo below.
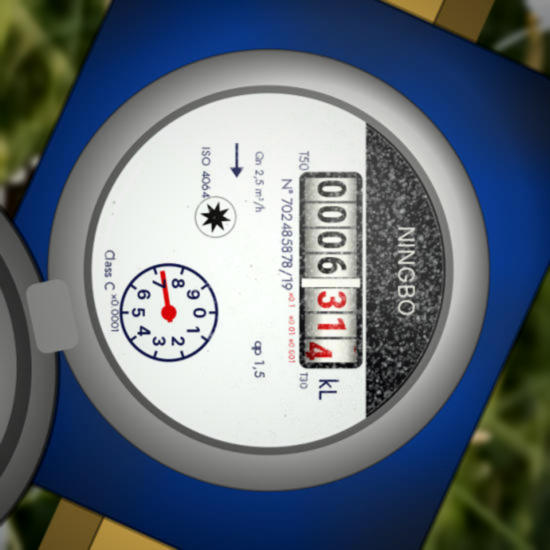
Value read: 6.3137 kL
